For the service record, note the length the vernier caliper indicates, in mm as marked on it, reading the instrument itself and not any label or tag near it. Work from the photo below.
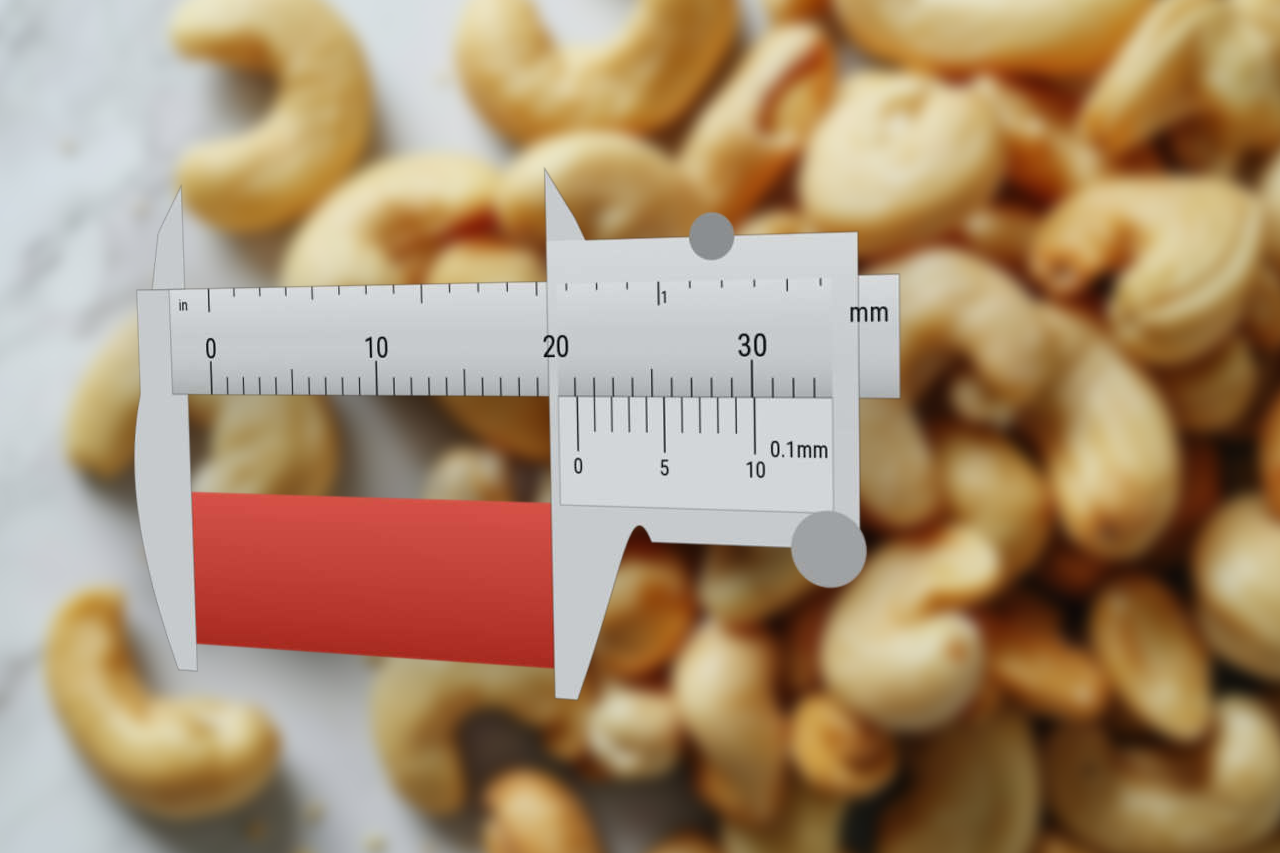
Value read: 21.1 mm
